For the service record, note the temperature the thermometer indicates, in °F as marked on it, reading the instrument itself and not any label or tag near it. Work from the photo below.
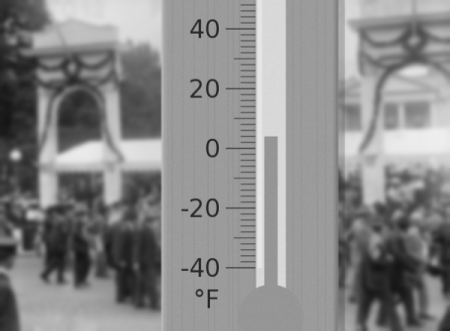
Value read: 4 °F
